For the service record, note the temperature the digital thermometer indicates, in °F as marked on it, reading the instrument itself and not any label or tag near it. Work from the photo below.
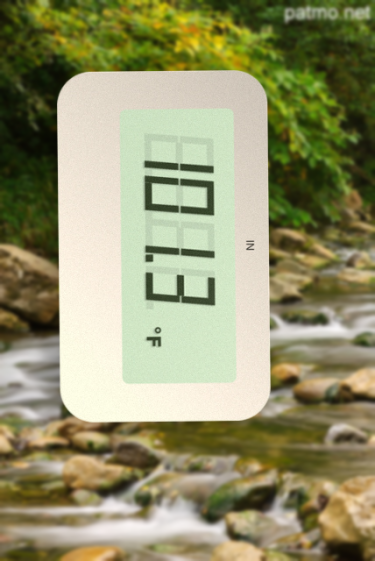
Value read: 101.3 °F
